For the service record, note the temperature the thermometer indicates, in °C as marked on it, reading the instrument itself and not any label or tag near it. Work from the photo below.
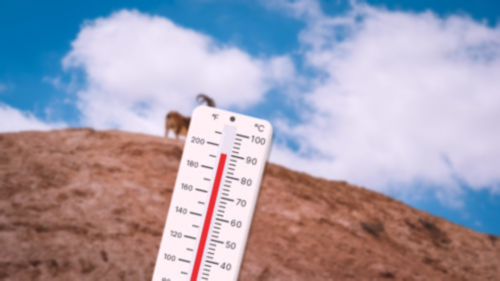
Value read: 90 °C
